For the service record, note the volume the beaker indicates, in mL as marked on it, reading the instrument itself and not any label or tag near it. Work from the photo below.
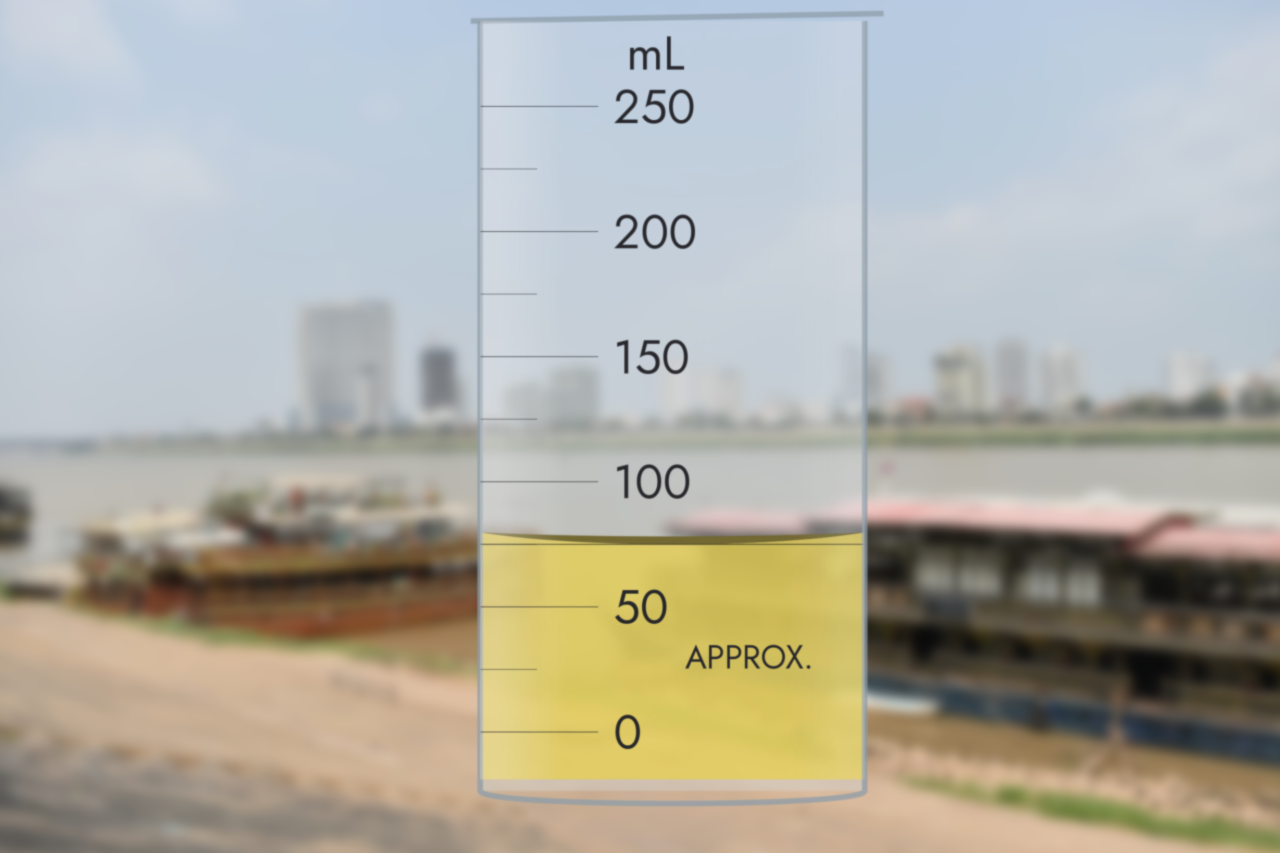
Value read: 75 mL
